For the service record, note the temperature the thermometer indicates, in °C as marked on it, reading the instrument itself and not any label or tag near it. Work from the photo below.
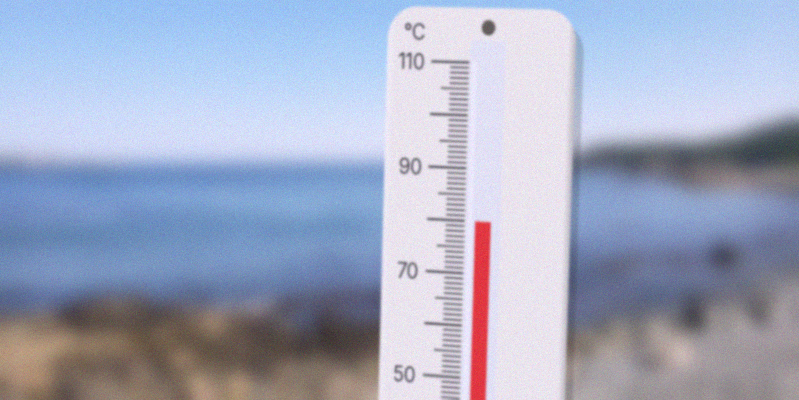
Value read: 80 °C
